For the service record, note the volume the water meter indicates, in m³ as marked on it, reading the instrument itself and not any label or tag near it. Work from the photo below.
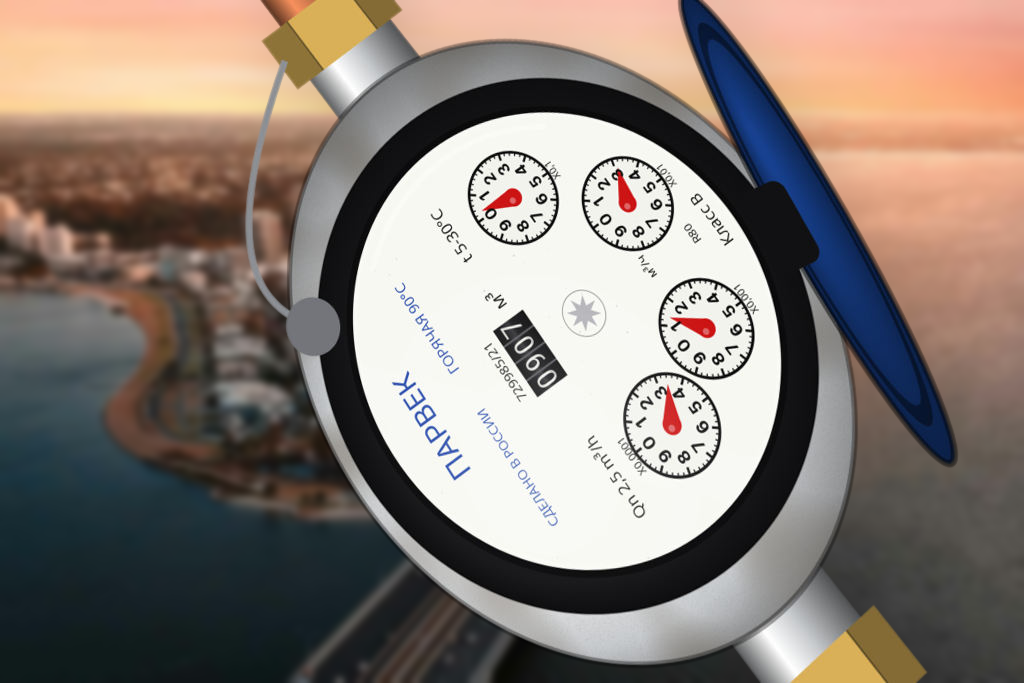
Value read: 907.0313 m³
